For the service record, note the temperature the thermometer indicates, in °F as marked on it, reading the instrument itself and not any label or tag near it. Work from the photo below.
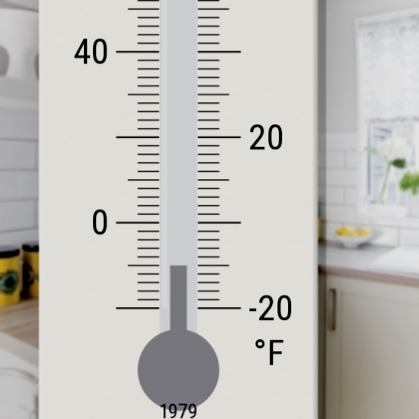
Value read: -10 °F
